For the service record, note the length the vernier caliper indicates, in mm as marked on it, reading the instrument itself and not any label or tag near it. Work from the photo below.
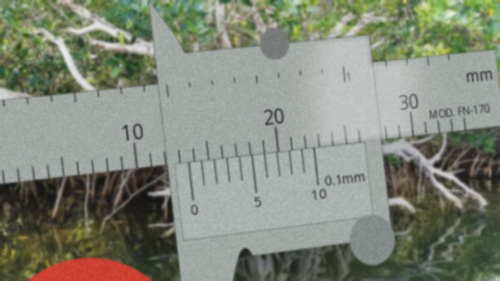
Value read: 13.6 mm
